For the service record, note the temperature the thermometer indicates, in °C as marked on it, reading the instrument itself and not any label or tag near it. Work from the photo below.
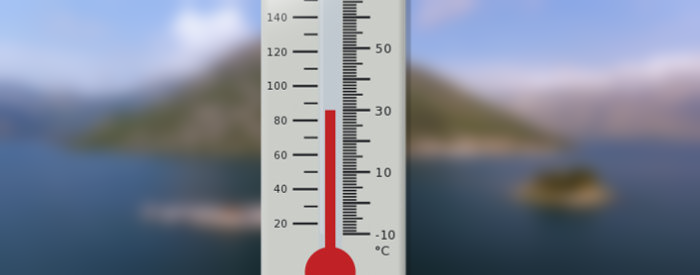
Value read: 30 °C
